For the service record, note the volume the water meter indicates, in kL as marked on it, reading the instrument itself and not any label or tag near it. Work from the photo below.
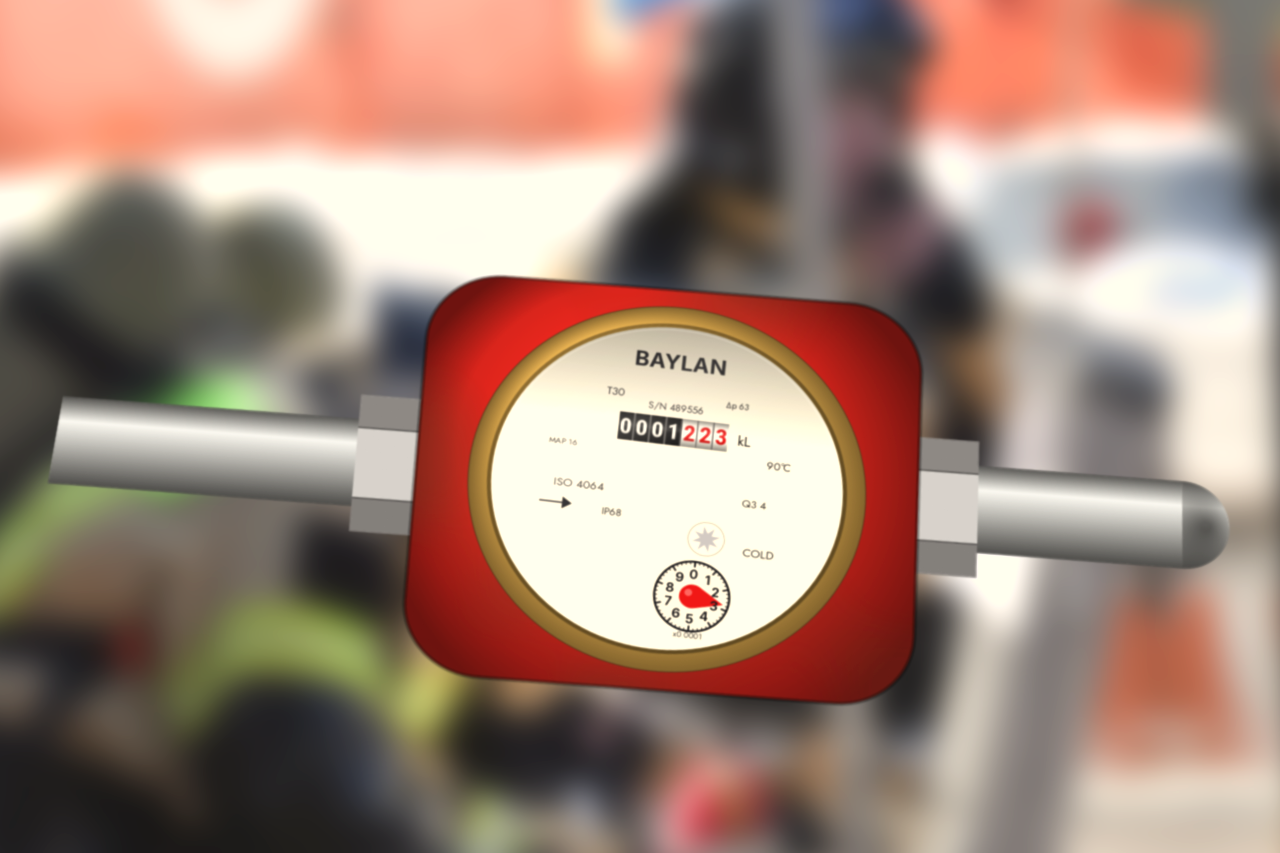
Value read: 1.2232 kL
